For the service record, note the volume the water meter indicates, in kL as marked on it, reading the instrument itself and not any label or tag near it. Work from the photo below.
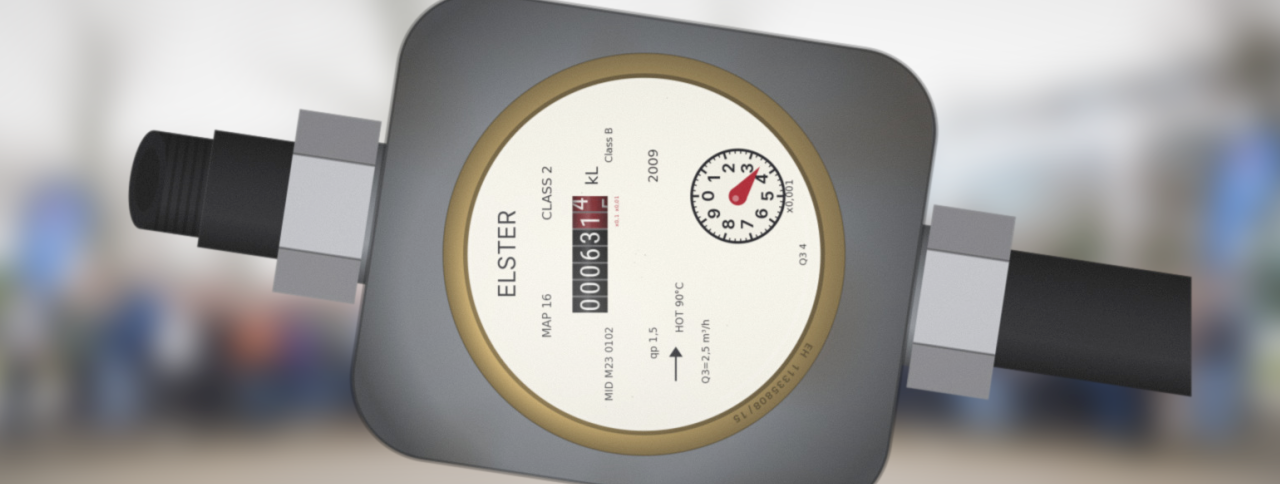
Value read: 63.143 kL
